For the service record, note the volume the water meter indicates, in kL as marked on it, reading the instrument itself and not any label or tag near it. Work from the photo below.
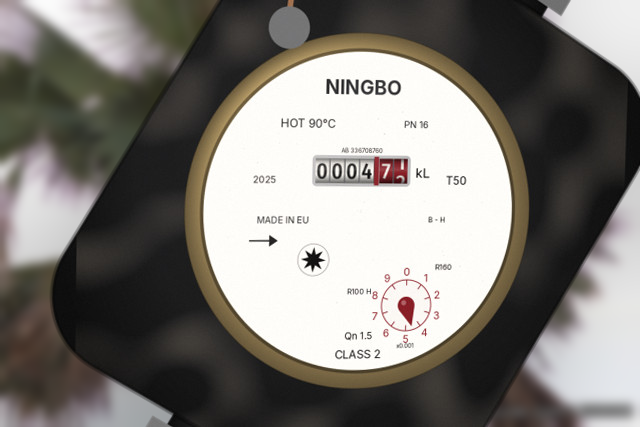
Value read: 4.714 kL
